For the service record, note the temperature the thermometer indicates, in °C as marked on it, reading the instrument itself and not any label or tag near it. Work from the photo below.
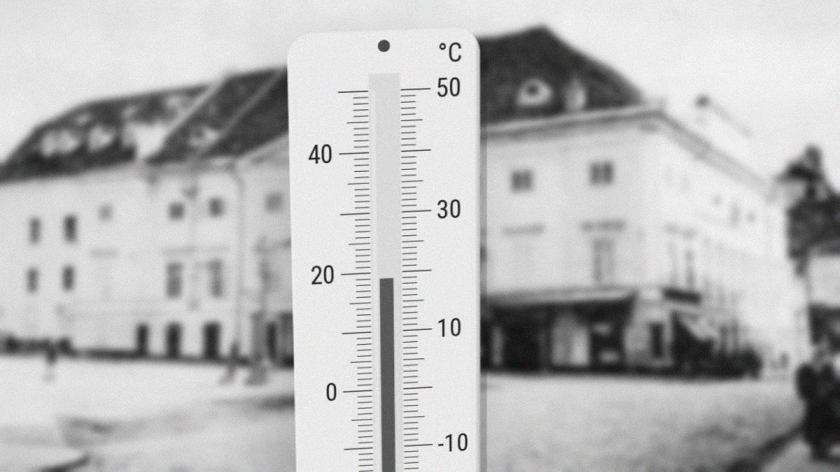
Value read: 19 °C
